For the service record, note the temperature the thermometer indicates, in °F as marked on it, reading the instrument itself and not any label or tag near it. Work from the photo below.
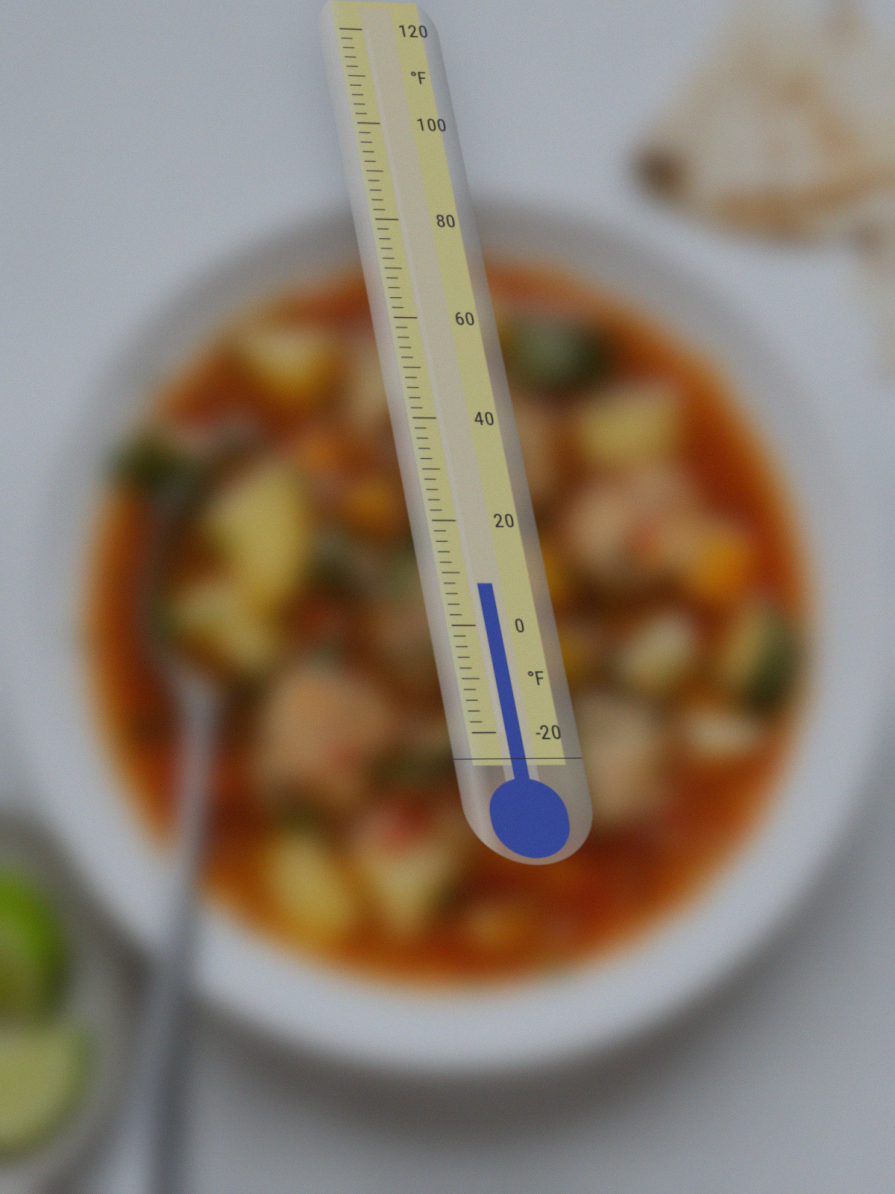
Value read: 8 °F
